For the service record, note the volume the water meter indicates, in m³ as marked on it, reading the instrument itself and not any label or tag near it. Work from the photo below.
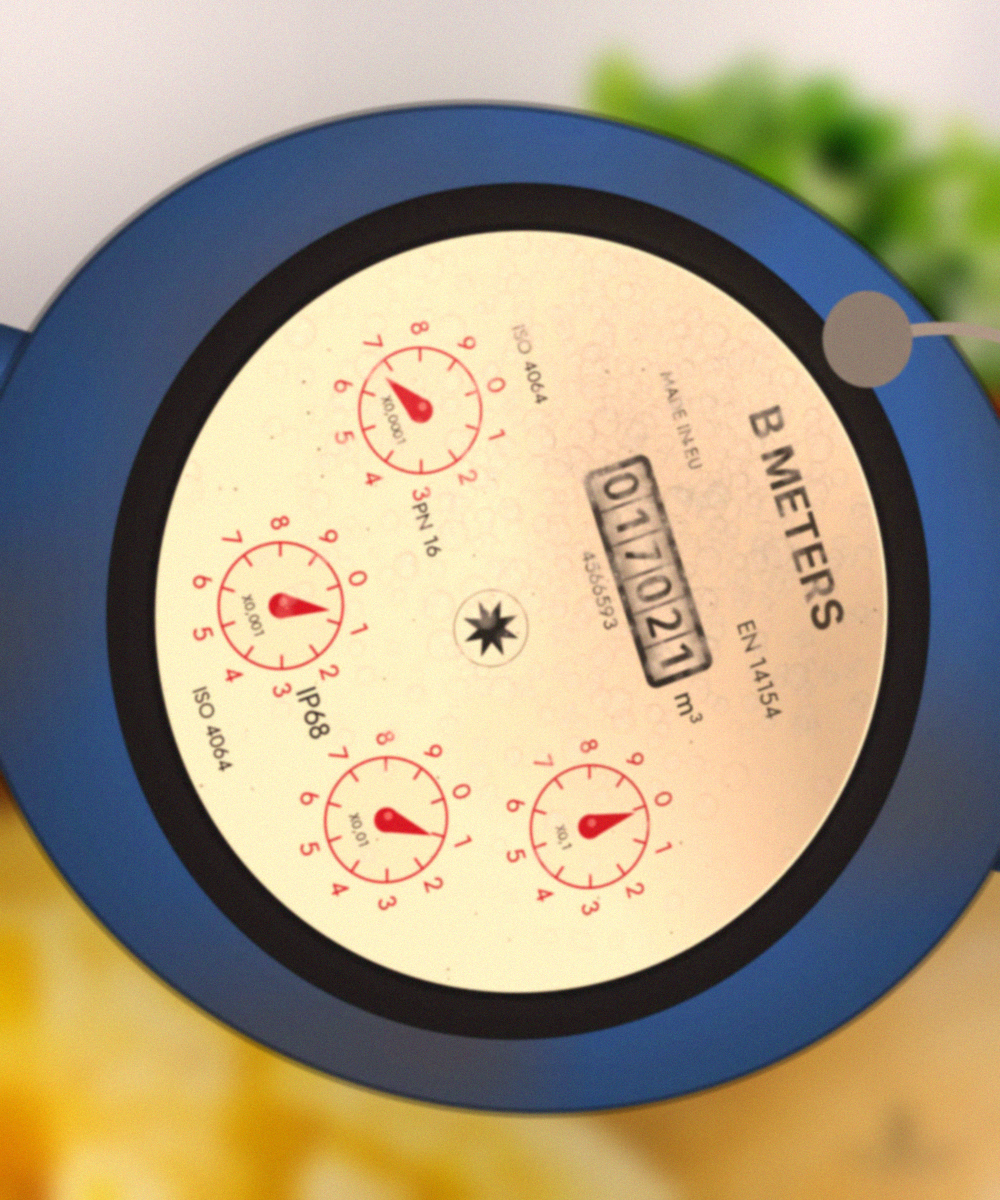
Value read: 17021.0106 m³
